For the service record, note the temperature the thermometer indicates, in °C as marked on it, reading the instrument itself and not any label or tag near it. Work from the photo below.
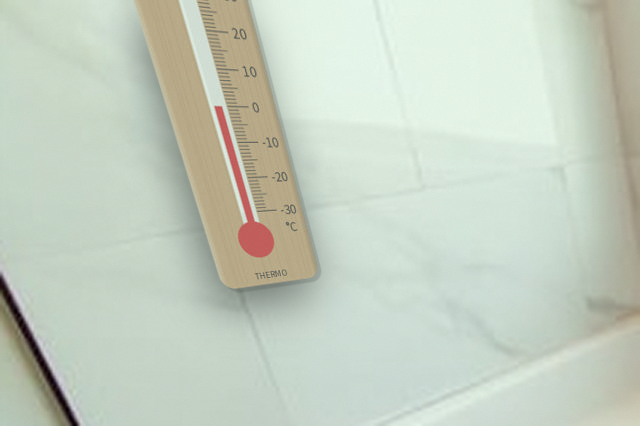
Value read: 0 °C
